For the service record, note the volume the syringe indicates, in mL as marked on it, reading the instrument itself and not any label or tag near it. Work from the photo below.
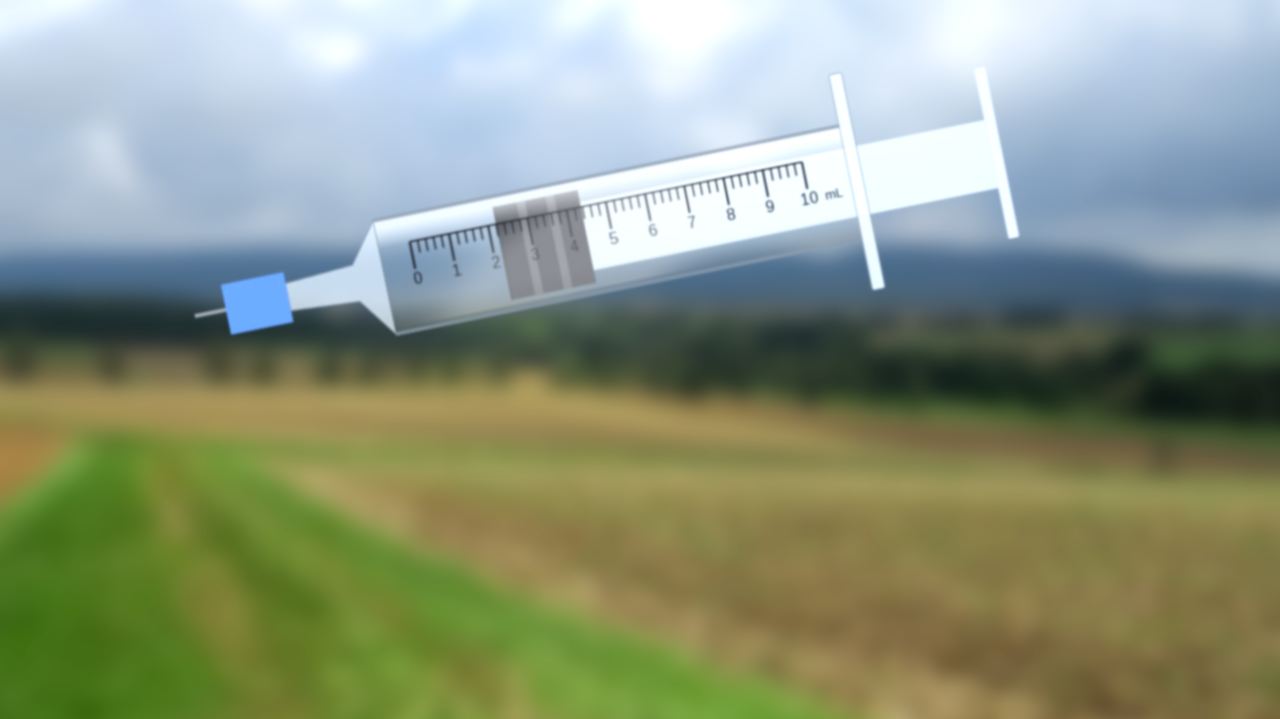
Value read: 2.2 mL
